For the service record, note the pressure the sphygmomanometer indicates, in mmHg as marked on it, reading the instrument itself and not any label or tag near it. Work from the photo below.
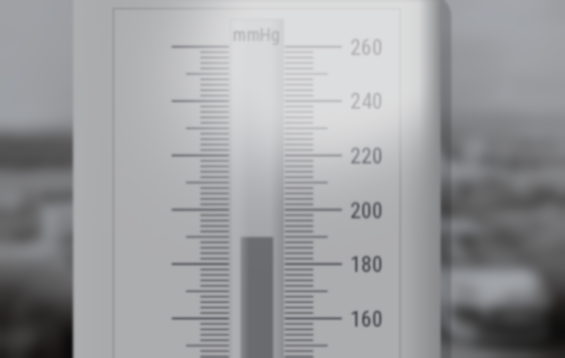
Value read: 190 mmHg
